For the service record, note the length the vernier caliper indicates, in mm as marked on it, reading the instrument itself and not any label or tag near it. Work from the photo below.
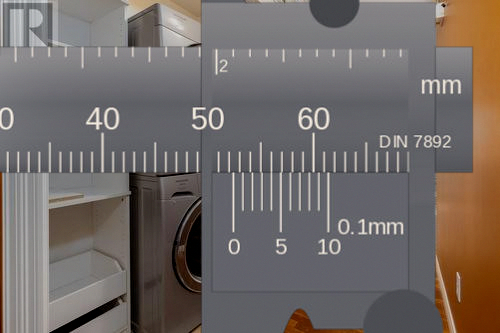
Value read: 52.4 mm
